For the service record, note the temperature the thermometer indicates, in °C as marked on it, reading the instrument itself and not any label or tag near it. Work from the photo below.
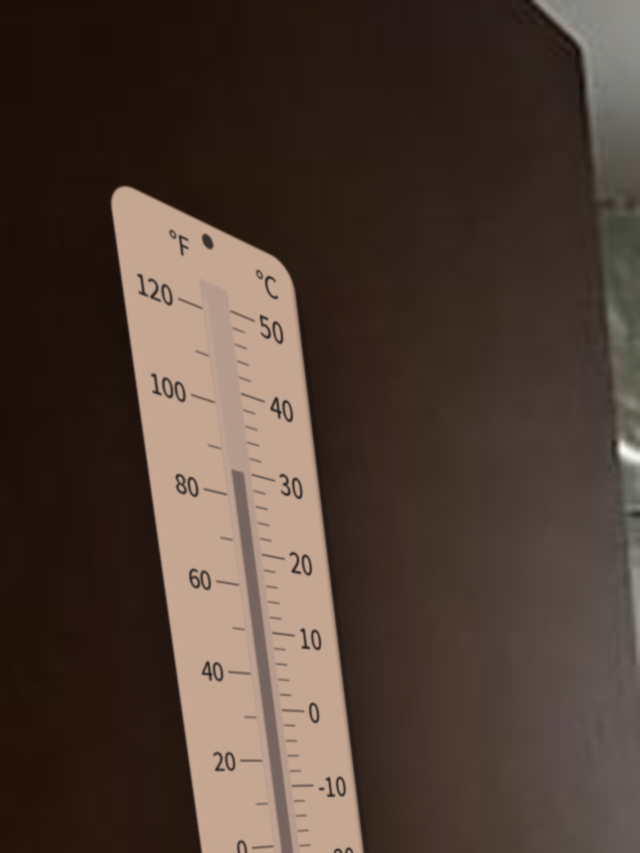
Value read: 30 °C
